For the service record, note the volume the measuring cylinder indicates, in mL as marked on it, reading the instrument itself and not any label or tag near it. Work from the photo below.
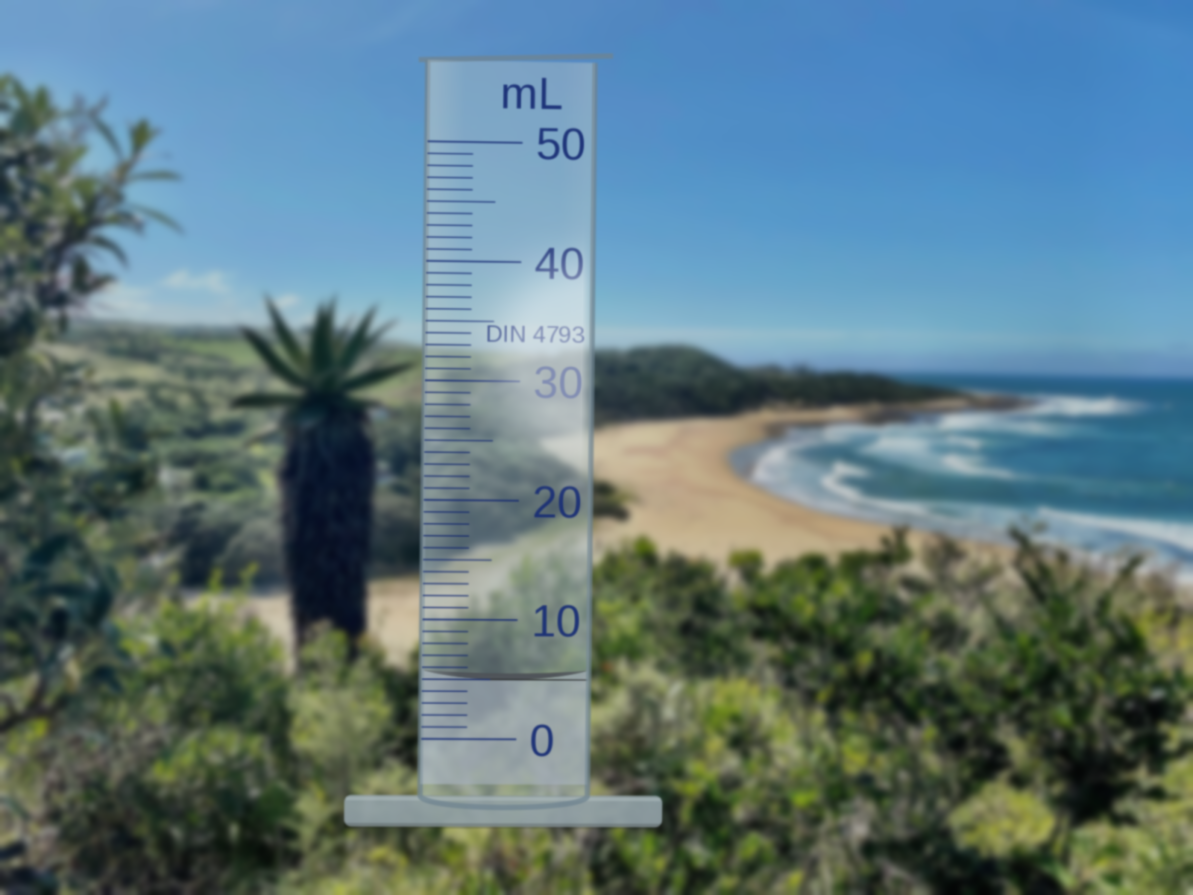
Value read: 5 mL
